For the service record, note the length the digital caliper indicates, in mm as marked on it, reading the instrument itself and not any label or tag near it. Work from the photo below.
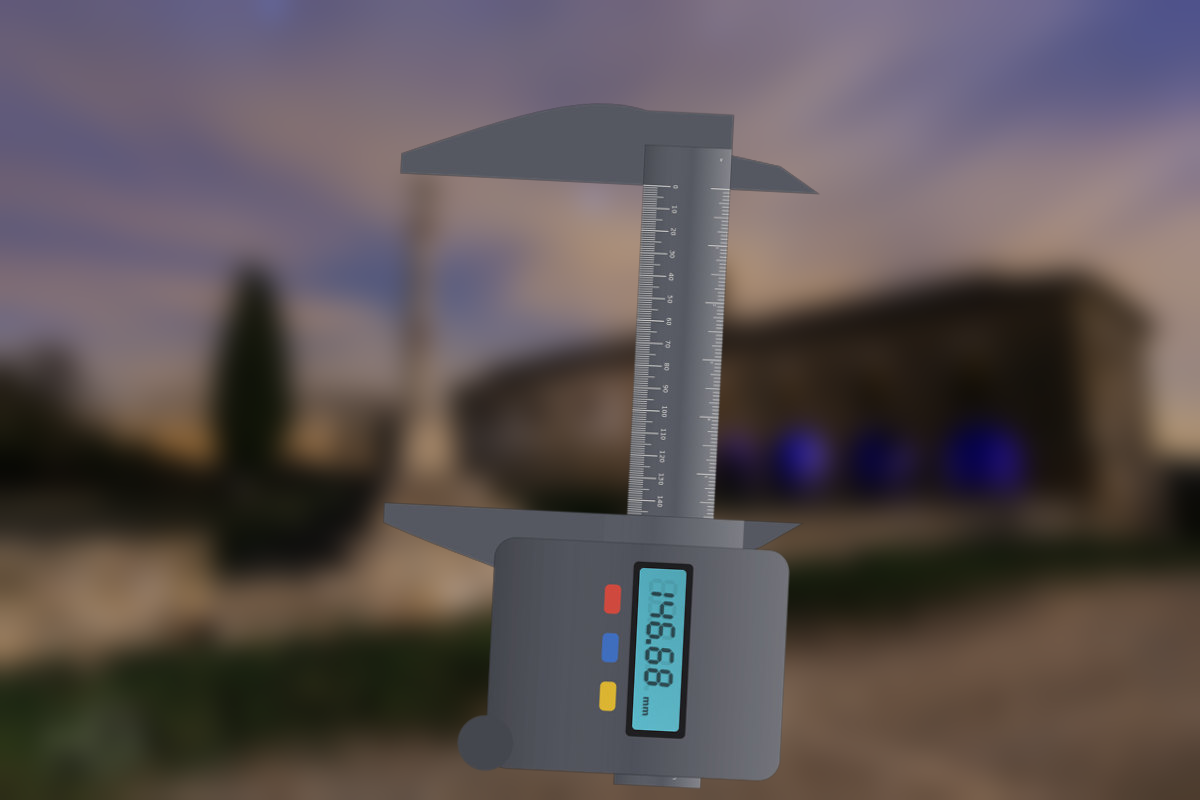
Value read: 146.68 mm
